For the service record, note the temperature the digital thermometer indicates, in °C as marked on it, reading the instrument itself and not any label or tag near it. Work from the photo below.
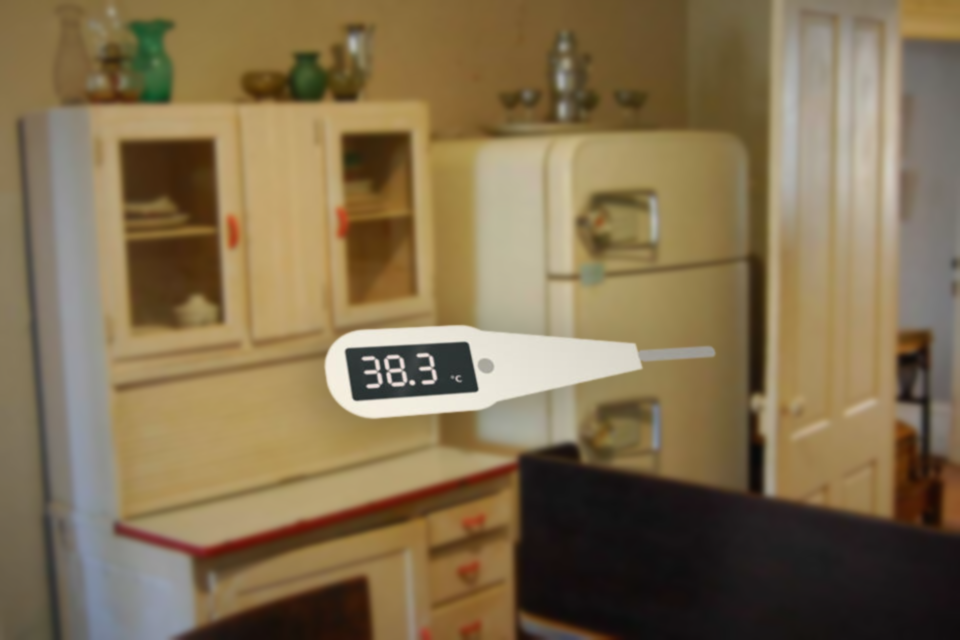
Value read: 38.3 °C
